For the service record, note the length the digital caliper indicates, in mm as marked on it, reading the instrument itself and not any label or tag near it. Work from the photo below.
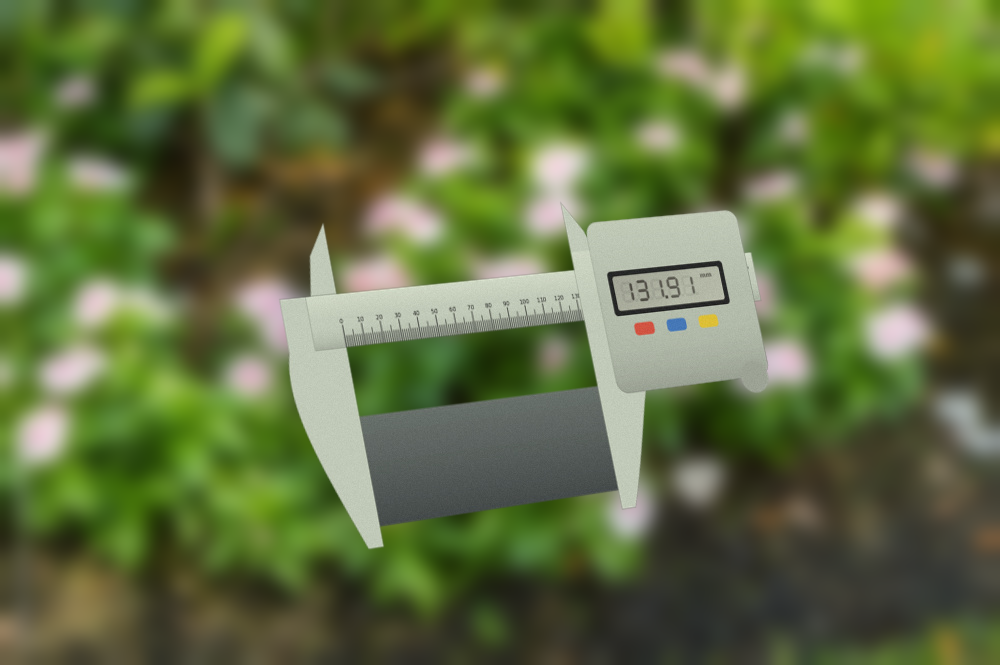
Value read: 131.91 mm
